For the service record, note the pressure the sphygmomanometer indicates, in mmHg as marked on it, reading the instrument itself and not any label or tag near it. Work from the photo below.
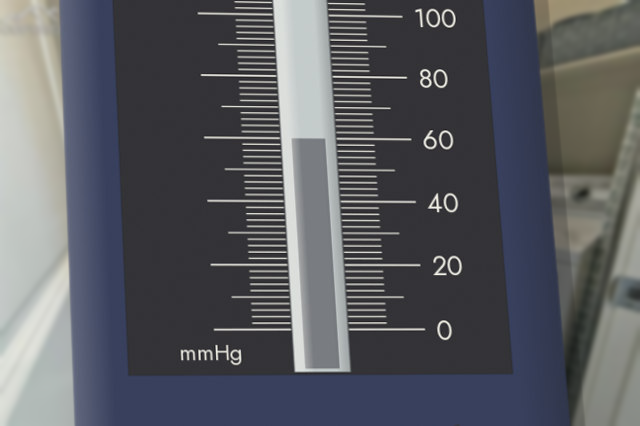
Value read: 60 mmHg
